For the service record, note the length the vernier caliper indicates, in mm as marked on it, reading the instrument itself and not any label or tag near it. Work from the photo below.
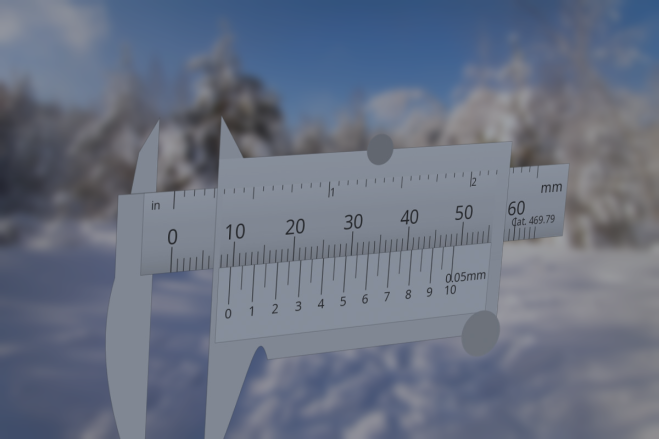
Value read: 9.6 mm
